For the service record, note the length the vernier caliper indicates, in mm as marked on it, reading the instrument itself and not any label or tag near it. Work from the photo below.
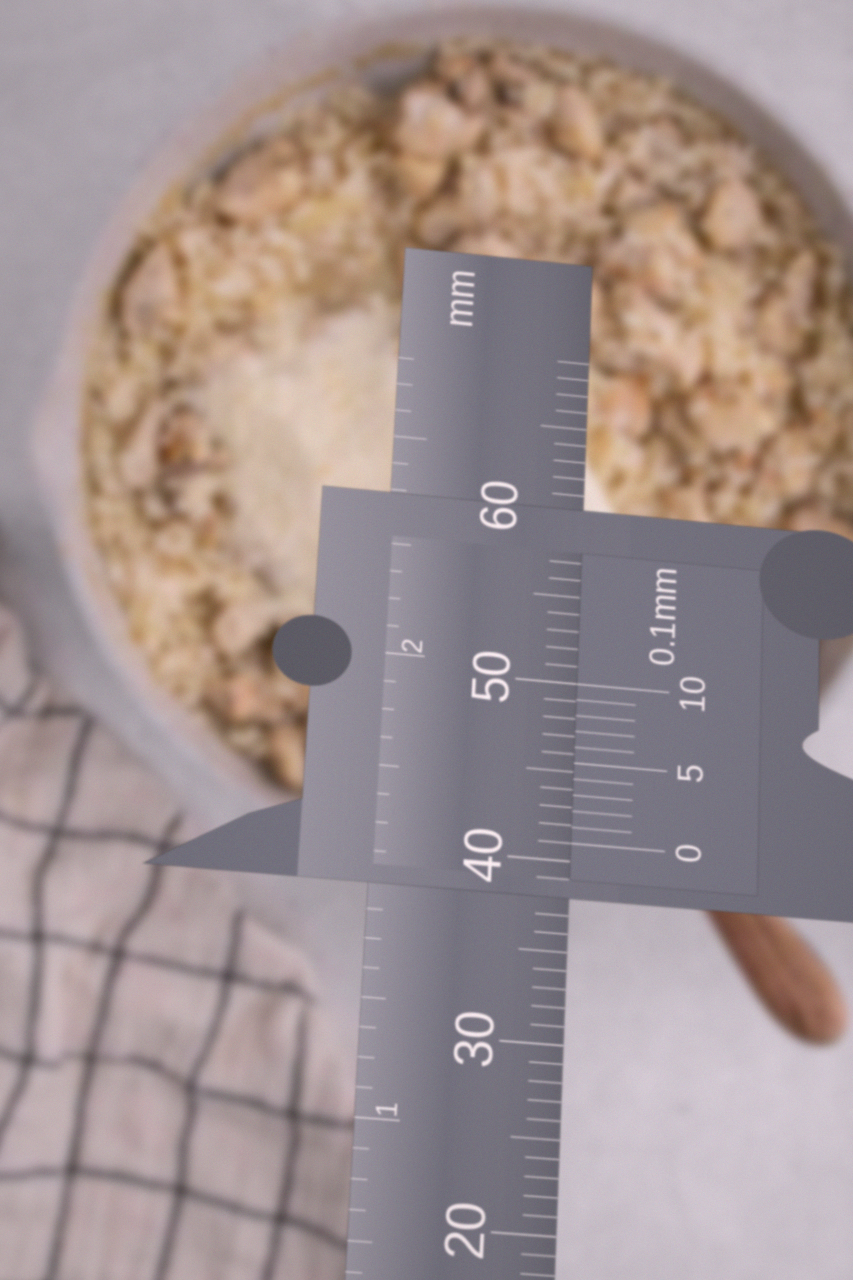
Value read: 41.0 mm
